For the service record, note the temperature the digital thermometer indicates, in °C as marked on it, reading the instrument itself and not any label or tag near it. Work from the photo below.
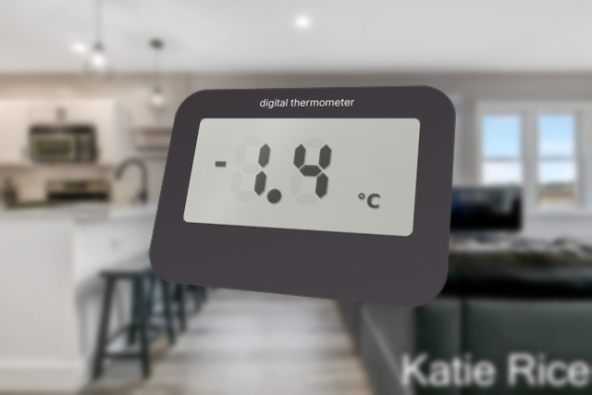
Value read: -1.4 °C
